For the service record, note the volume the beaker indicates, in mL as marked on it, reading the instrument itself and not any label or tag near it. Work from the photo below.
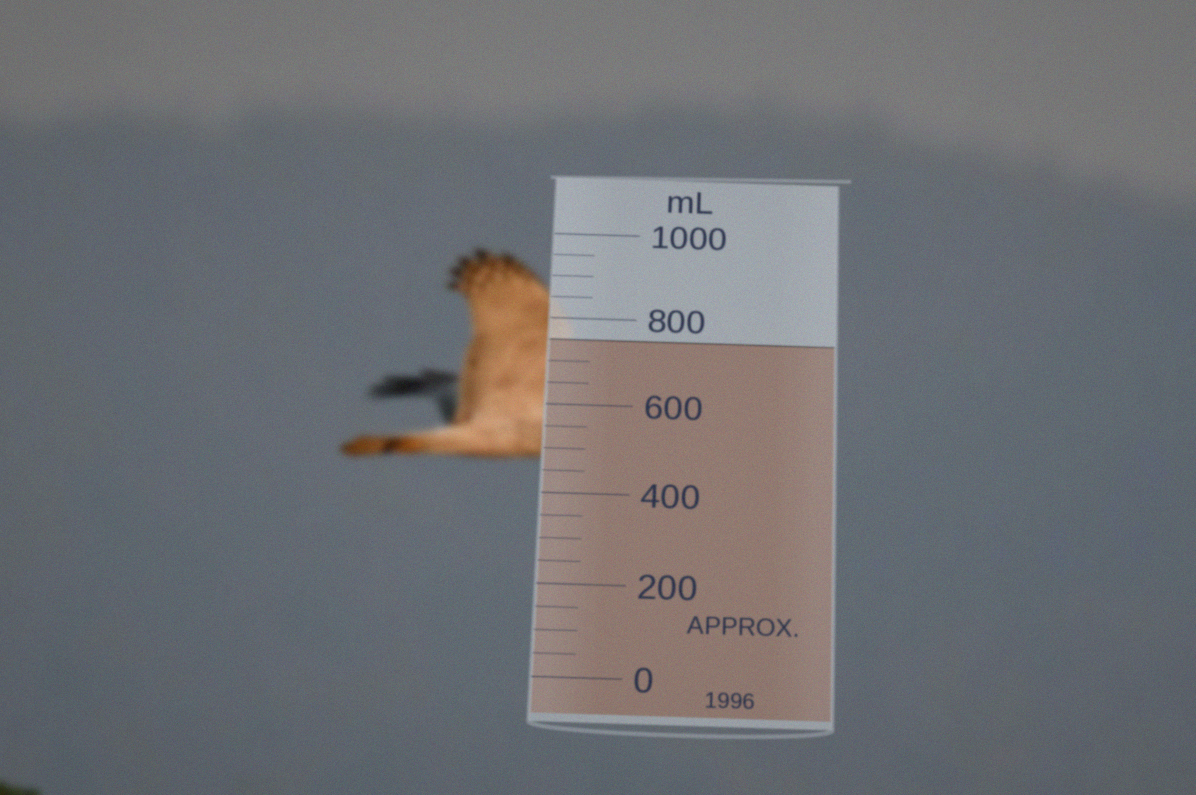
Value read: 750 mL
